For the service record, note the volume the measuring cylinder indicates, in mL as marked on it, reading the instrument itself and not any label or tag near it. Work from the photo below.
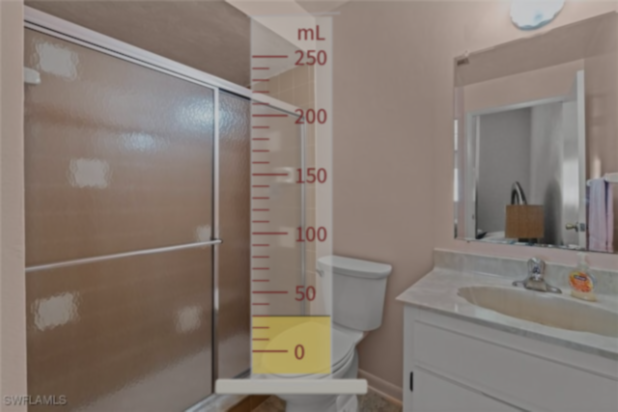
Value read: 30 mL
